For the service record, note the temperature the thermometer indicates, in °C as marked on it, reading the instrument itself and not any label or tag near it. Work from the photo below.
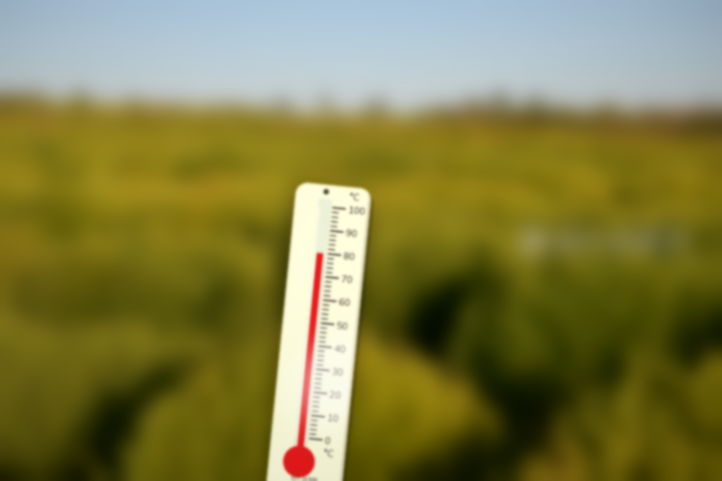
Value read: 80 °C
